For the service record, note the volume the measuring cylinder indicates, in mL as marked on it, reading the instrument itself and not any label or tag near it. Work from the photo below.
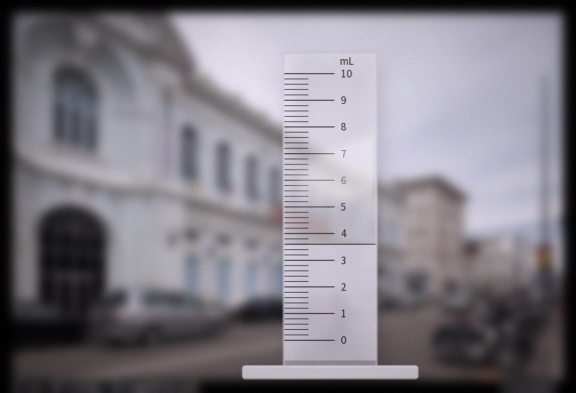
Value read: 3.6 mL
